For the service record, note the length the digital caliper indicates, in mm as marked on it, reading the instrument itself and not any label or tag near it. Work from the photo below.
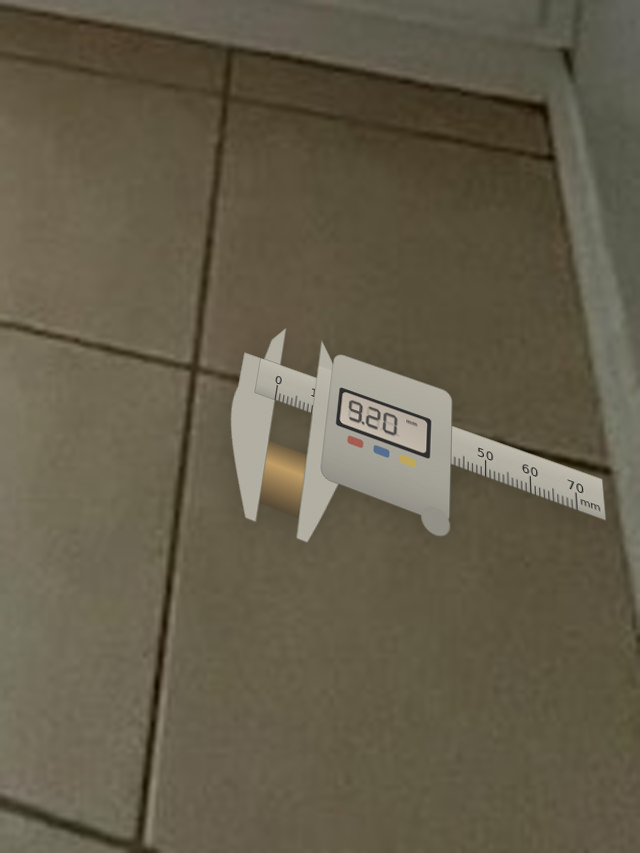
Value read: 9.20 mm
